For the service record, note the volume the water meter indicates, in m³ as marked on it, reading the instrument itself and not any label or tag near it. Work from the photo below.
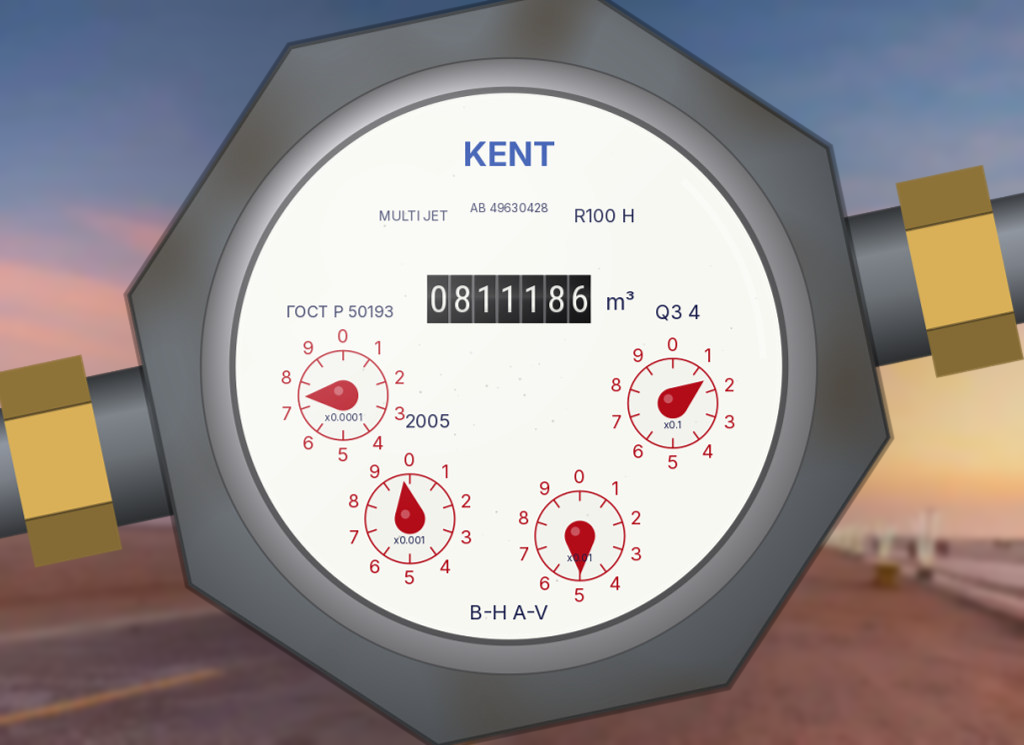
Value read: 811186.1497 m³
